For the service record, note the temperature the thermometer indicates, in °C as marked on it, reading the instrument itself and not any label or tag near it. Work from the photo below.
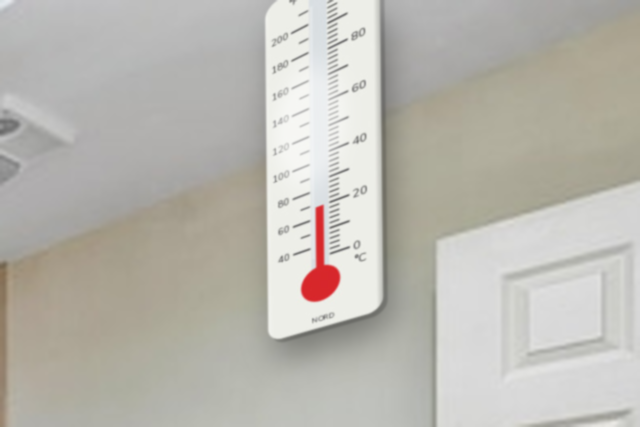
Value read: 20 °C
